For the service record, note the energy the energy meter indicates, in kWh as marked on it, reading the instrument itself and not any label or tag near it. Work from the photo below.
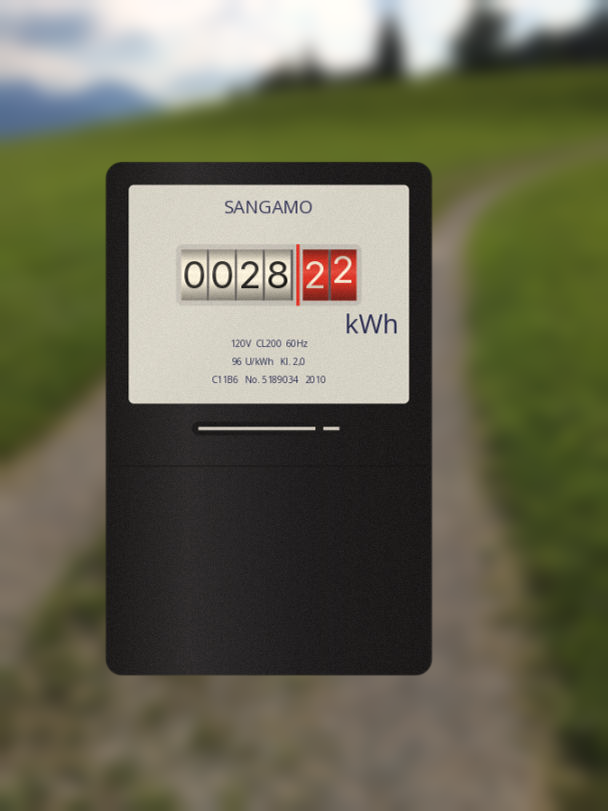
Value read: 28.22 kWh
